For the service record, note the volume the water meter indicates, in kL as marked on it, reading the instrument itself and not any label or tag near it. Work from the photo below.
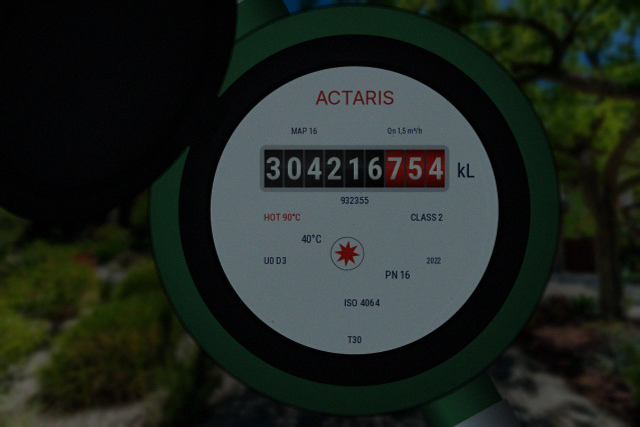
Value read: 304216.754 kL
